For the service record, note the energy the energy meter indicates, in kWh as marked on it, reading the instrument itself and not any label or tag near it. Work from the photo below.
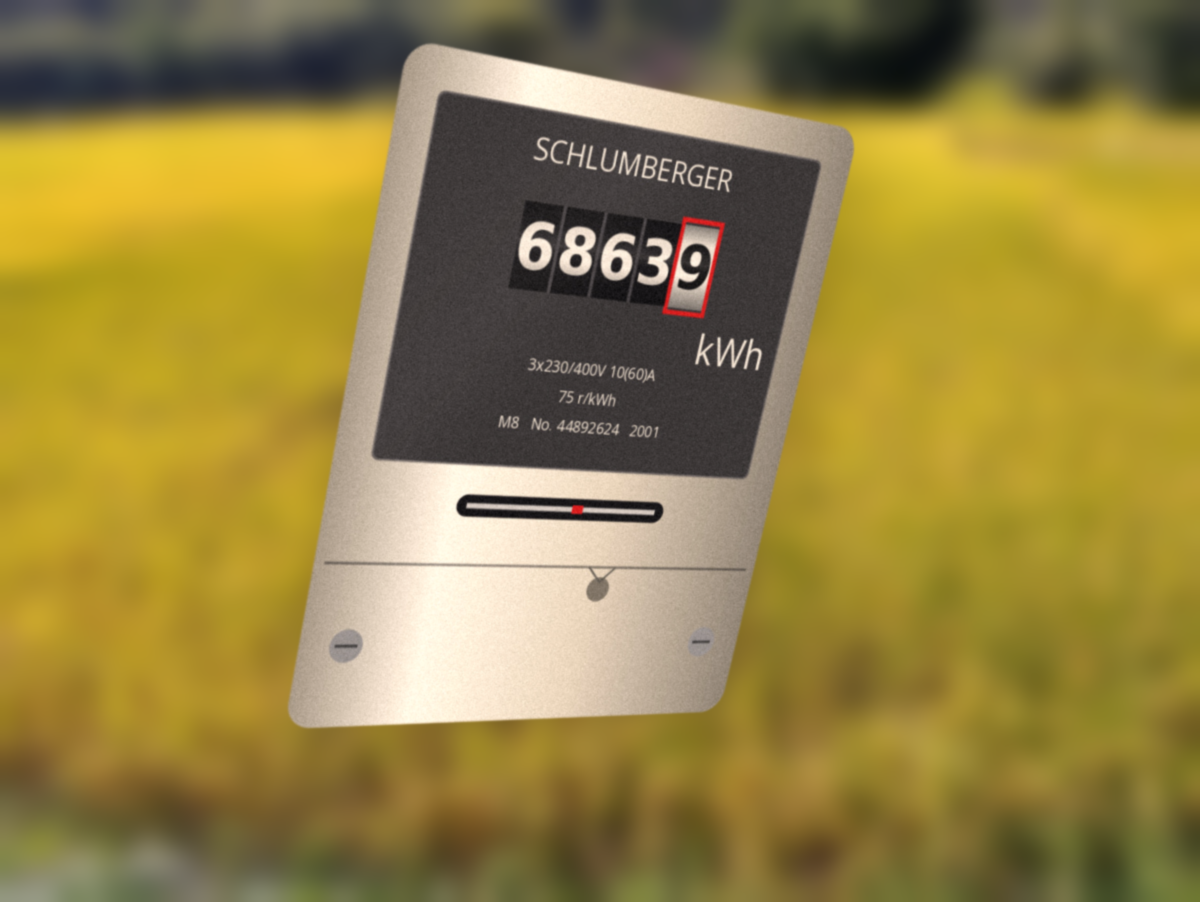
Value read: 6863.9 kWh
